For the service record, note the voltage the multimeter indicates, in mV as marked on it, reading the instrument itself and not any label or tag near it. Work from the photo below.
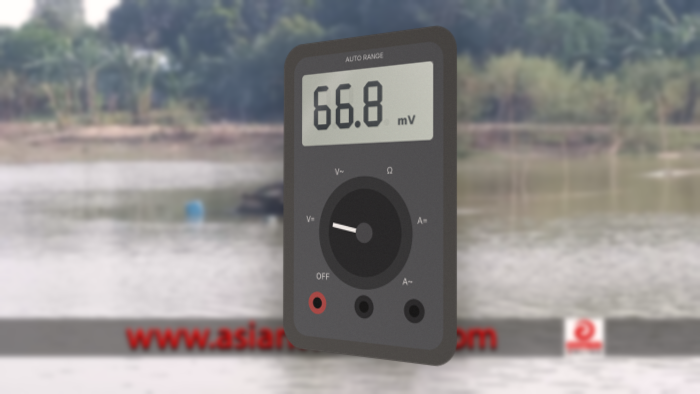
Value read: 66.8 mV
